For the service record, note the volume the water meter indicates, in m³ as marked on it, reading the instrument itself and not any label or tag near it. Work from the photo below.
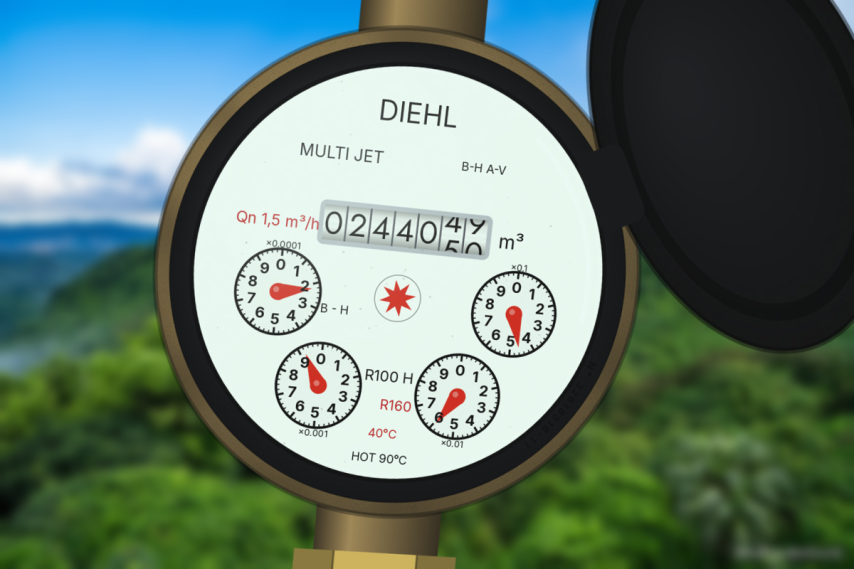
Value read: 244049.4592 m³
